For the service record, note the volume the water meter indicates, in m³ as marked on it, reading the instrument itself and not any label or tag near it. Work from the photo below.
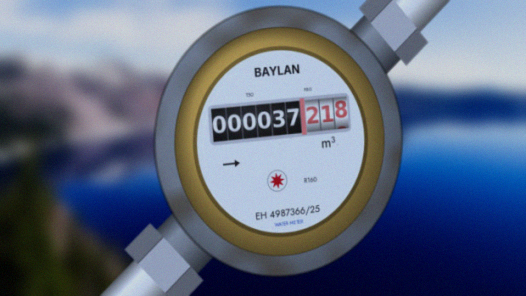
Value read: 37.218 m³
